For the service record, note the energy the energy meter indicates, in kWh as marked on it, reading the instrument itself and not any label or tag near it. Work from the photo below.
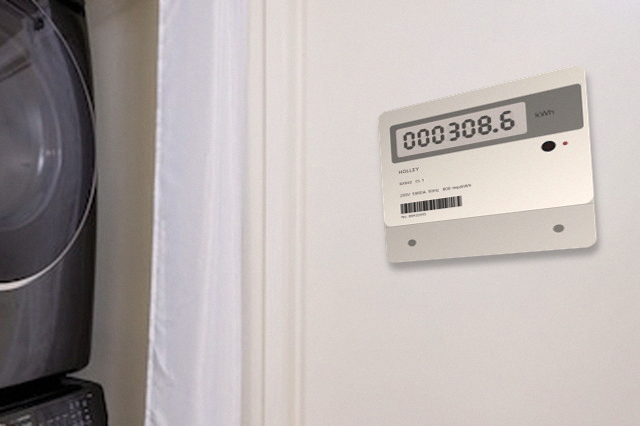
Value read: 308.6 kWh
